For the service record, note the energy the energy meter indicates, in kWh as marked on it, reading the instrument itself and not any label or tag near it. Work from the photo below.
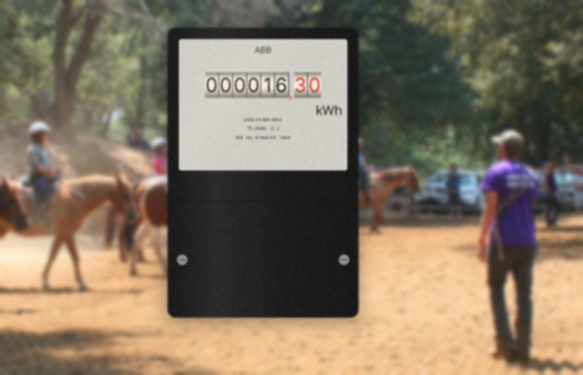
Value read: 16.30 kWh
